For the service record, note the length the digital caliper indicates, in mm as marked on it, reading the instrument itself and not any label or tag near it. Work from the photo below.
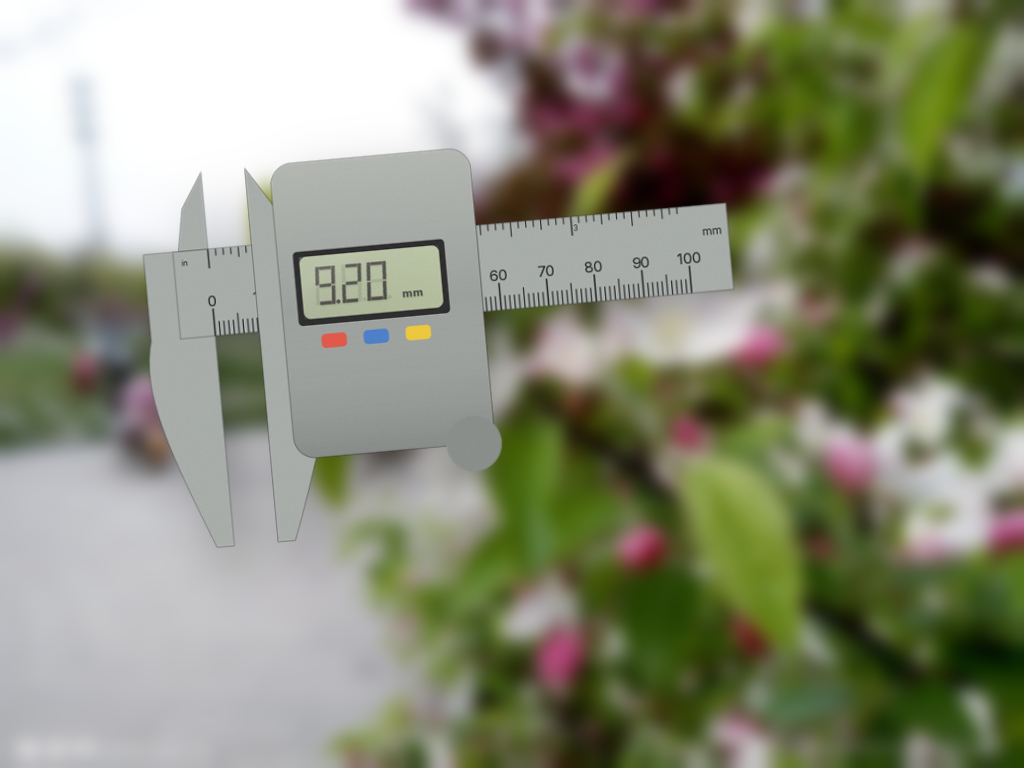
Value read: 9.20 mm
